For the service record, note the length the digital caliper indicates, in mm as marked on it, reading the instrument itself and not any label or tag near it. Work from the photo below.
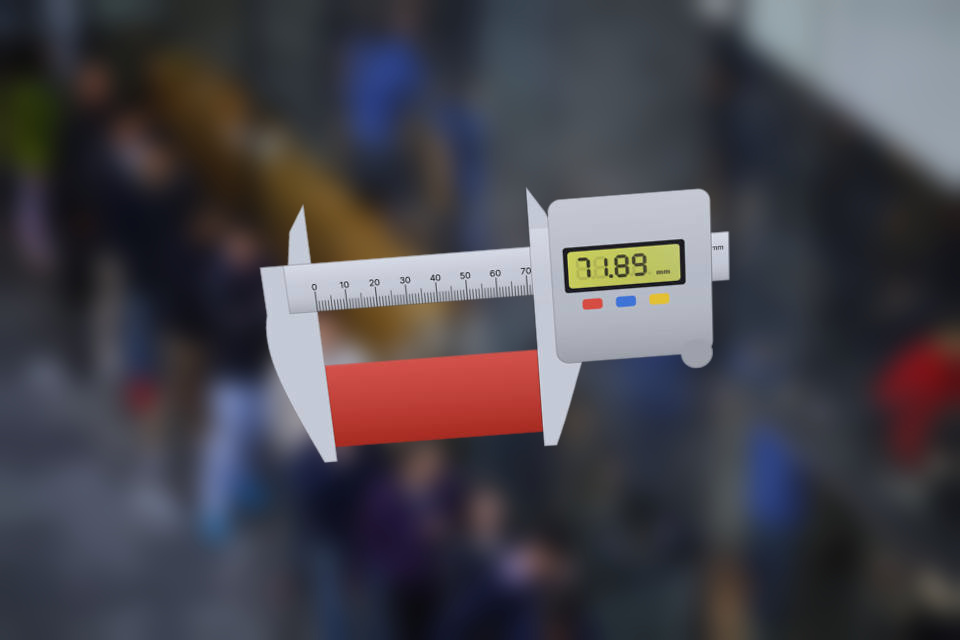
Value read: 71.89 mm
